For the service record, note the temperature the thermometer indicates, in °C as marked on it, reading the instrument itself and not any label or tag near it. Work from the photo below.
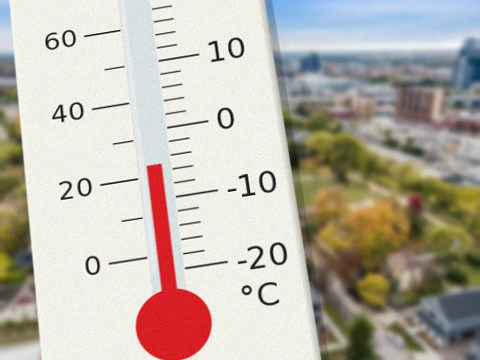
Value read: -5 °C
